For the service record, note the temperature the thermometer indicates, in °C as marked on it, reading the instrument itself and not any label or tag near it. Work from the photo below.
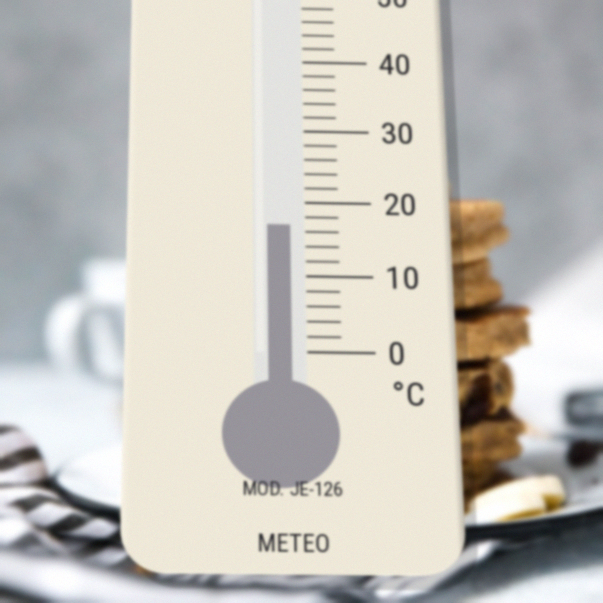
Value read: 17 °C
